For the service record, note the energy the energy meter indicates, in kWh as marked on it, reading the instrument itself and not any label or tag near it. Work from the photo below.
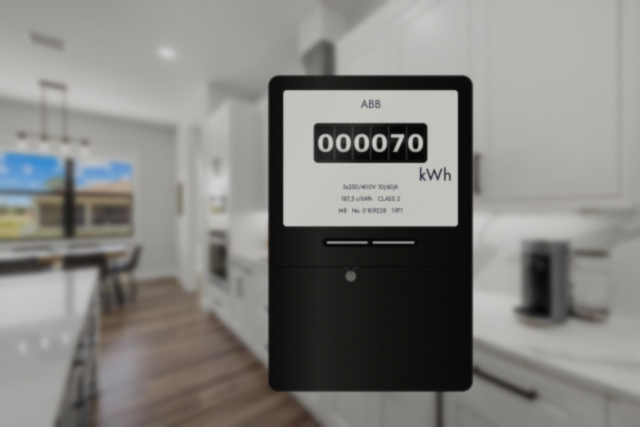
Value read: 70 kWh
